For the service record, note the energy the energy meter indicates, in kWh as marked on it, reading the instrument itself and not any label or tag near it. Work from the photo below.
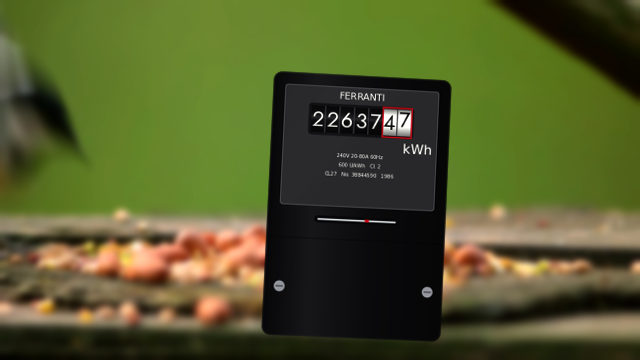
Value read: 22637.47 kWh
